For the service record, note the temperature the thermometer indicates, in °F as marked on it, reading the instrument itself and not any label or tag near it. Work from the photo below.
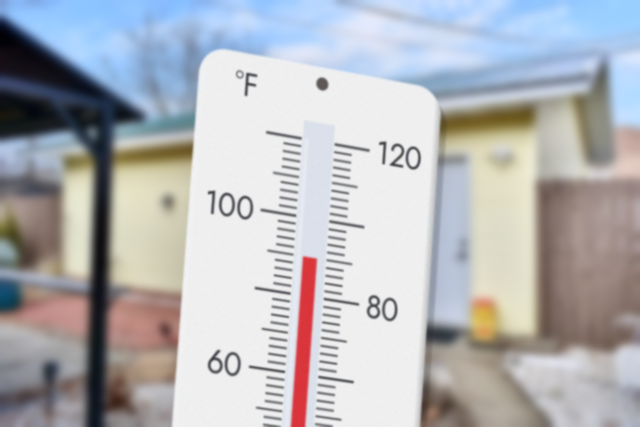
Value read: 90 °F
